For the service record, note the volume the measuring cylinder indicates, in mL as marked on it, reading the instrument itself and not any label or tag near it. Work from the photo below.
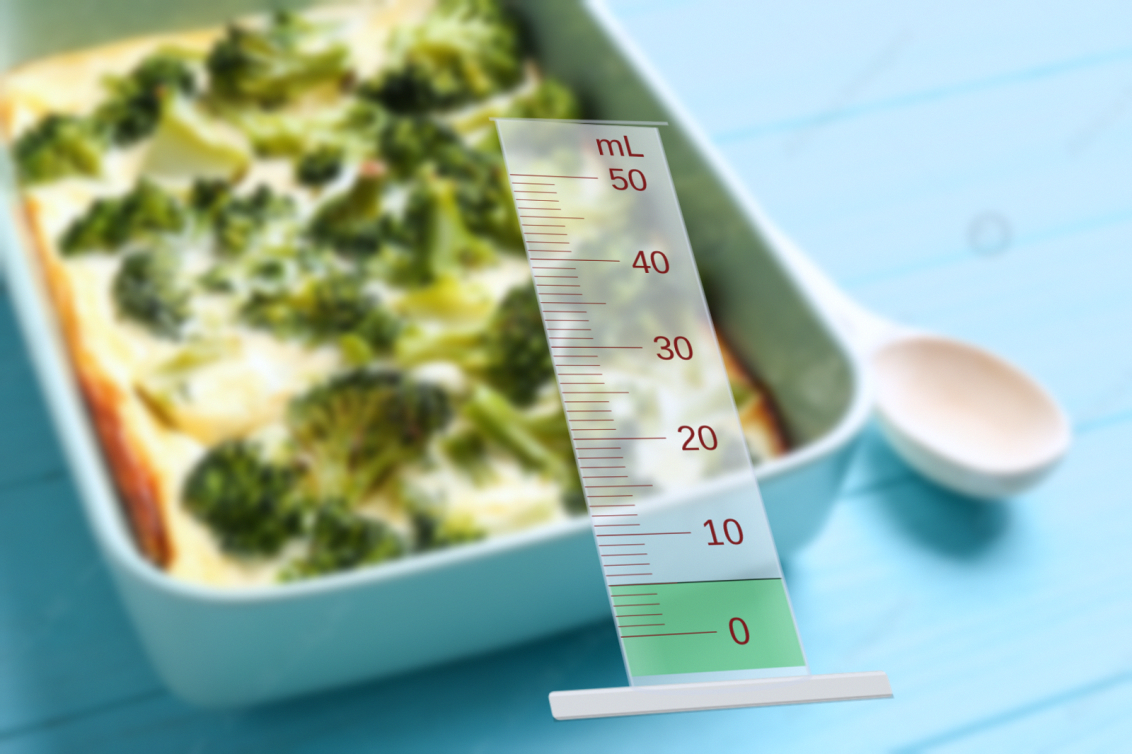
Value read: 5 mL
